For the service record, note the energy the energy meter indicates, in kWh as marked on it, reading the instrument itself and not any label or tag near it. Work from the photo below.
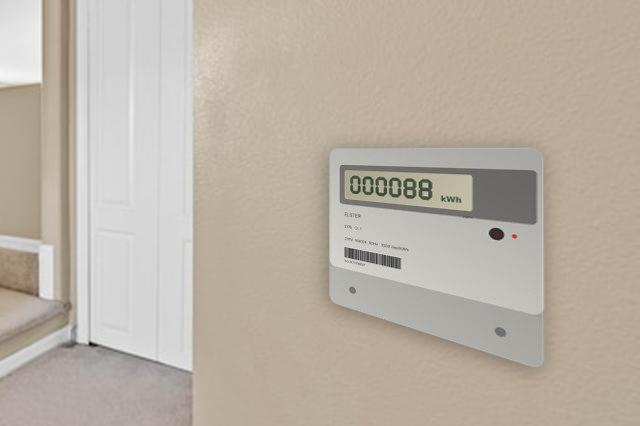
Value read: 88 kWh
